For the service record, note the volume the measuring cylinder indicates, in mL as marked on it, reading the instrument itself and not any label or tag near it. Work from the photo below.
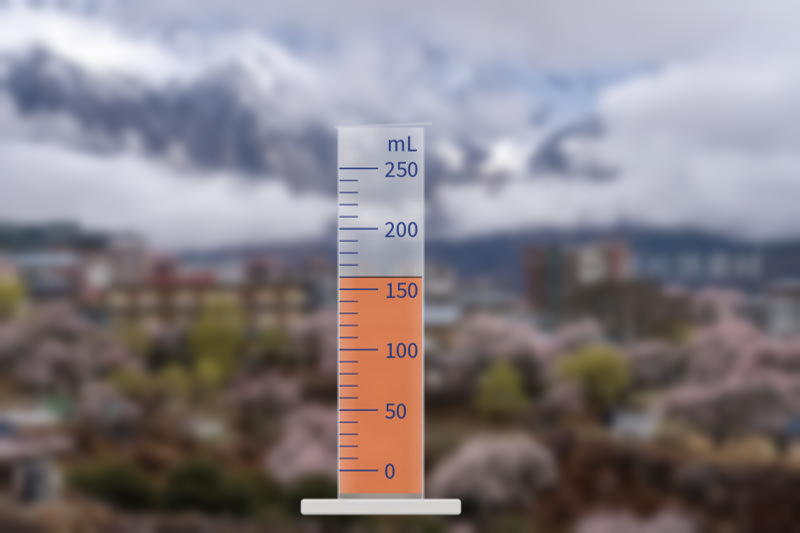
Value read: 160 mL
